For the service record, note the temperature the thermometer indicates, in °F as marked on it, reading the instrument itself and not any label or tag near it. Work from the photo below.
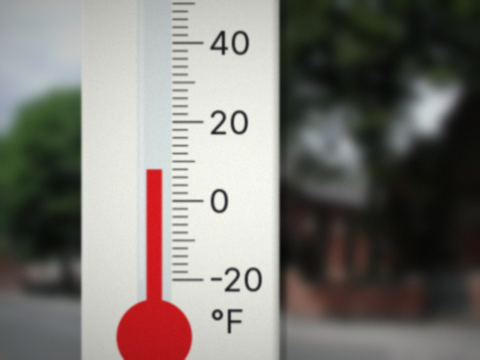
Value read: 8 °F
